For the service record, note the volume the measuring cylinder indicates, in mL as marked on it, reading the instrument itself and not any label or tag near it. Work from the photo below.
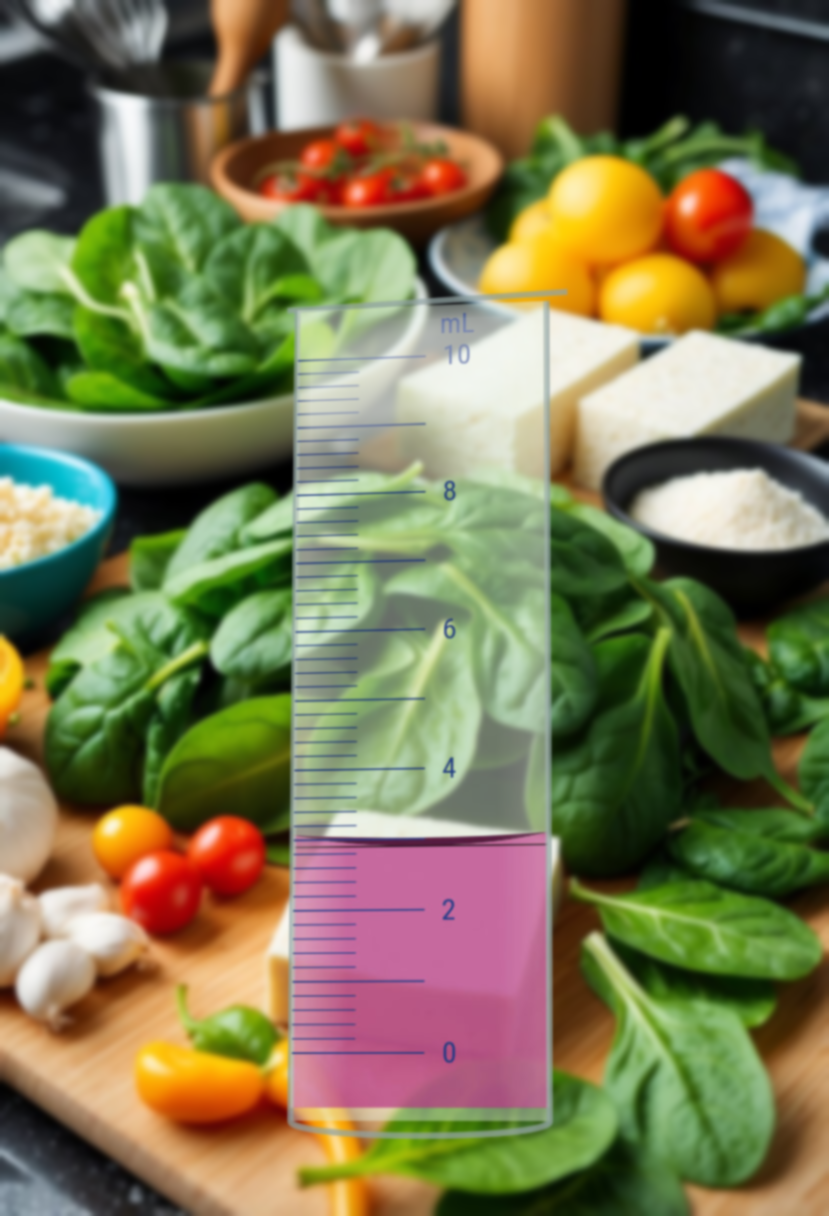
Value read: 2.9 mL
